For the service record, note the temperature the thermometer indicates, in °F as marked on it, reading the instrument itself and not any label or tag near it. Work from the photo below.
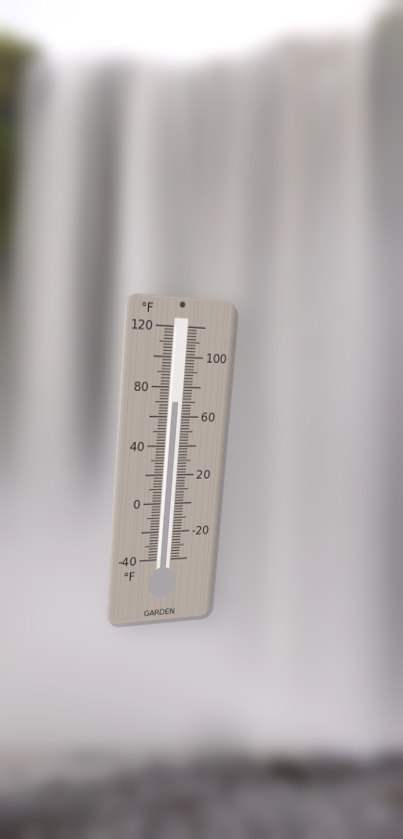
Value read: 70 °F
